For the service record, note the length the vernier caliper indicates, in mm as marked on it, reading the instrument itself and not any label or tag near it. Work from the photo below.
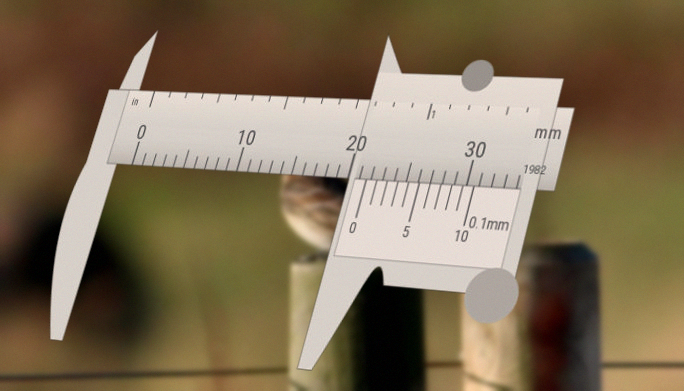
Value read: 21.6 mm
